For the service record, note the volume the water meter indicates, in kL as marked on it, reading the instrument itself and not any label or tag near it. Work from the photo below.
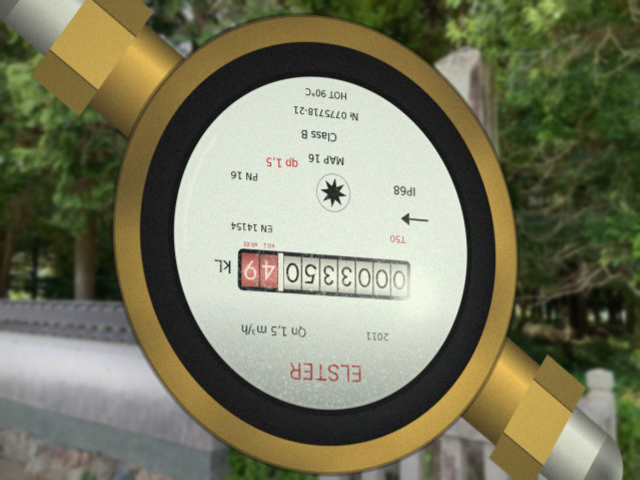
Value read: 3350.49 kL
